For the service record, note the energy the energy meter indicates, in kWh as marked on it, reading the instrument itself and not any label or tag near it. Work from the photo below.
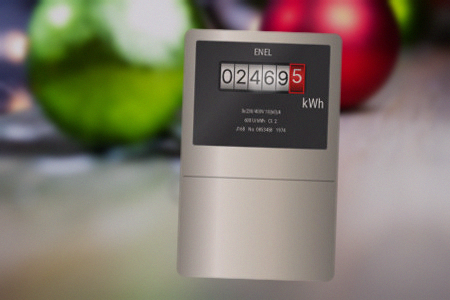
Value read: 2469.5 kWh
